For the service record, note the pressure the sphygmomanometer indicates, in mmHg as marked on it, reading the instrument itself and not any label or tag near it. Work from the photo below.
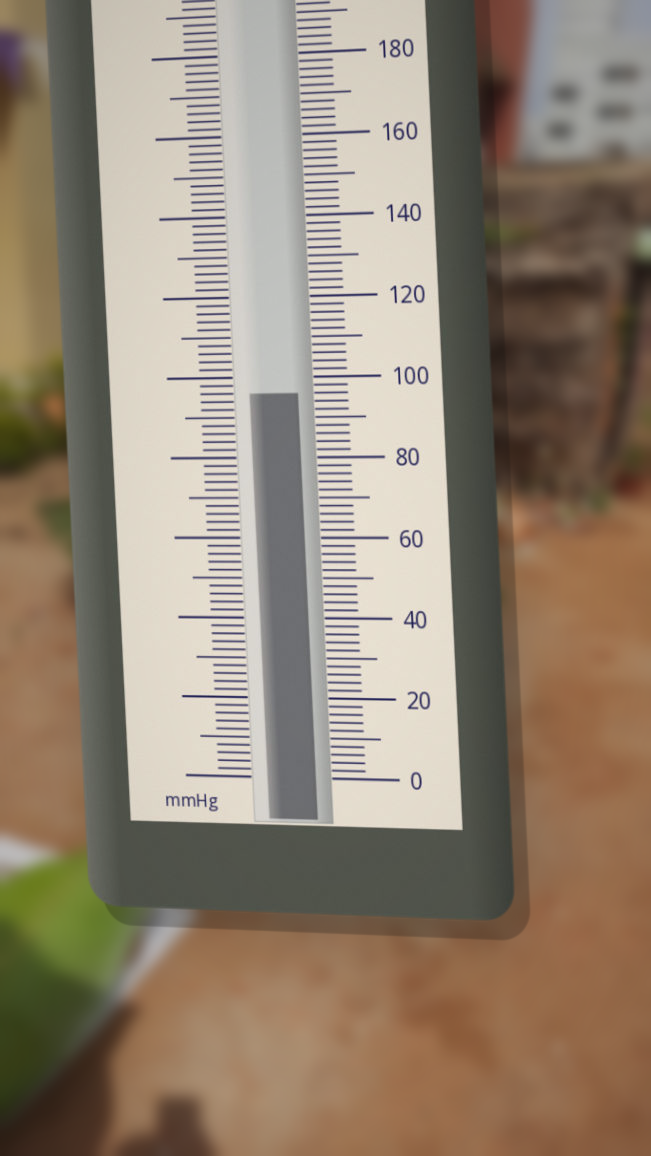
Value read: 96 mmHg
